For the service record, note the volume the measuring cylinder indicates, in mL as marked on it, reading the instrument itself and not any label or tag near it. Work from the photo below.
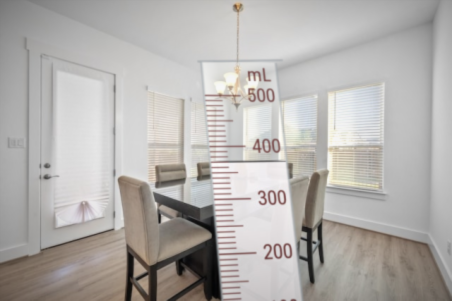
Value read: 370 mL
